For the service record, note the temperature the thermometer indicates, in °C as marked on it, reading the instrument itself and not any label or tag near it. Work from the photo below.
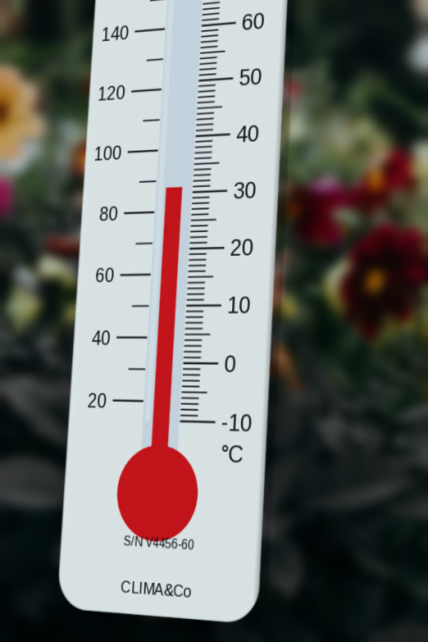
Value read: 31 °C
